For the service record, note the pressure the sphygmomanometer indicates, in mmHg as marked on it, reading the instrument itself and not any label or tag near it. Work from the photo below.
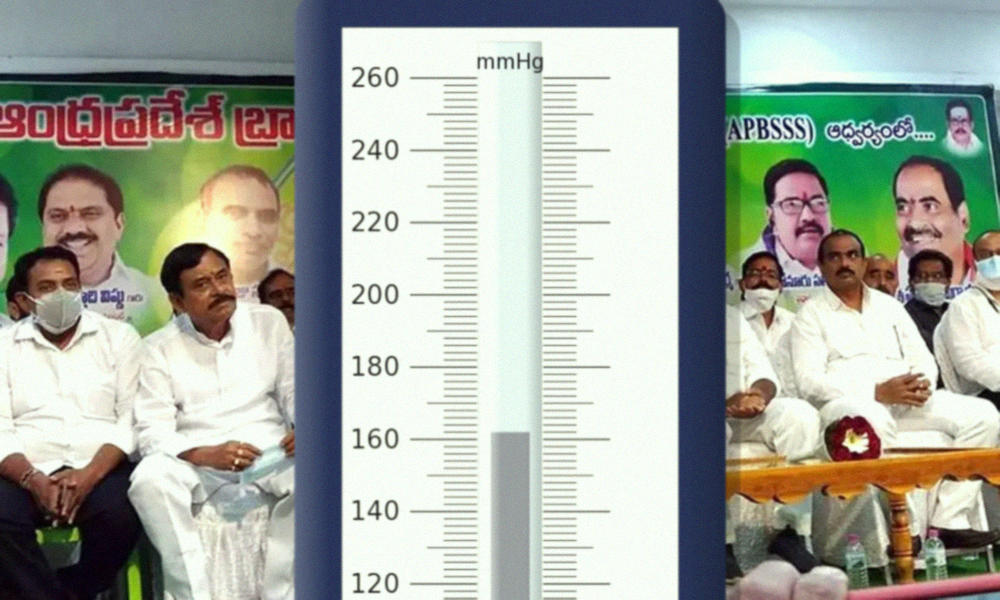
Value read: 162 mmHg
